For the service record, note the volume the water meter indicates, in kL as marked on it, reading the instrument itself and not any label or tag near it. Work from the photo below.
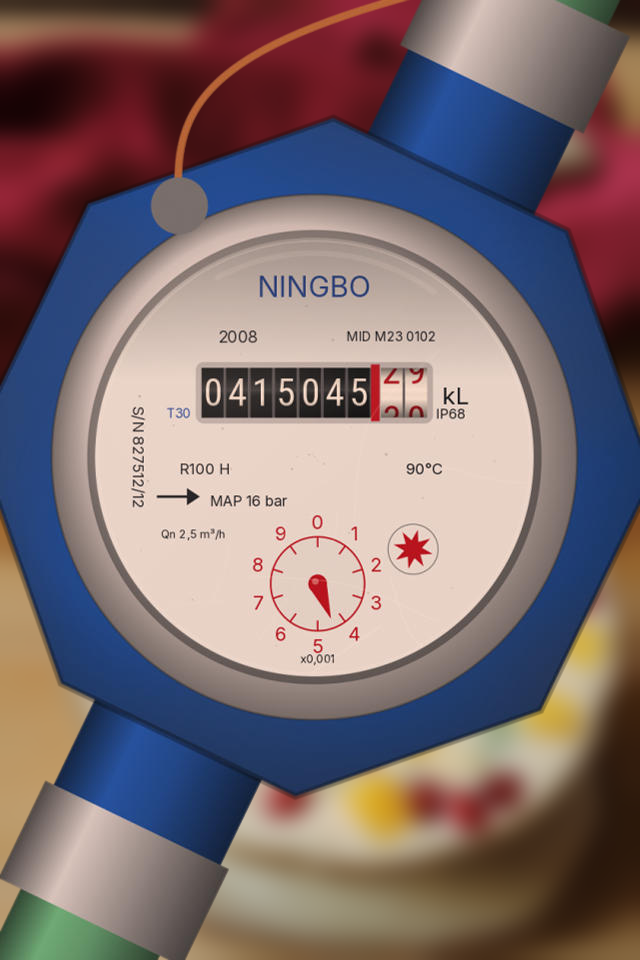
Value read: 415045.294 kL
